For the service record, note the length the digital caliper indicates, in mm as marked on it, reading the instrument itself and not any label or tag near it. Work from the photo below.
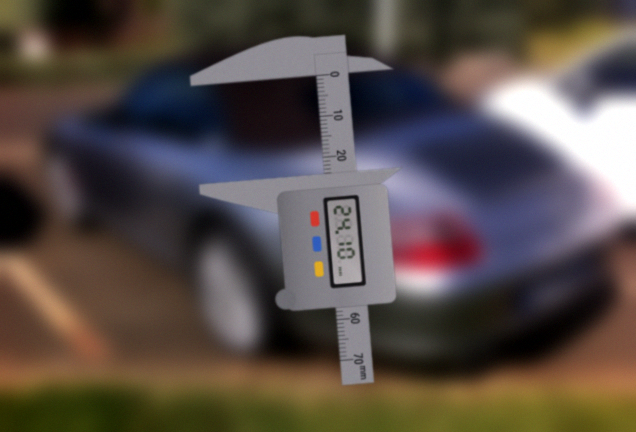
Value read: 24.10 mm
